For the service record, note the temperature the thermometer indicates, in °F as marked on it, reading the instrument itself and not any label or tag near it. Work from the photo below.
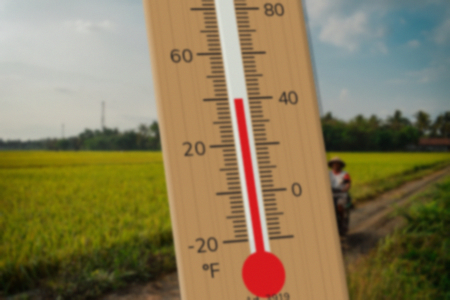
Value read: 40 °F
